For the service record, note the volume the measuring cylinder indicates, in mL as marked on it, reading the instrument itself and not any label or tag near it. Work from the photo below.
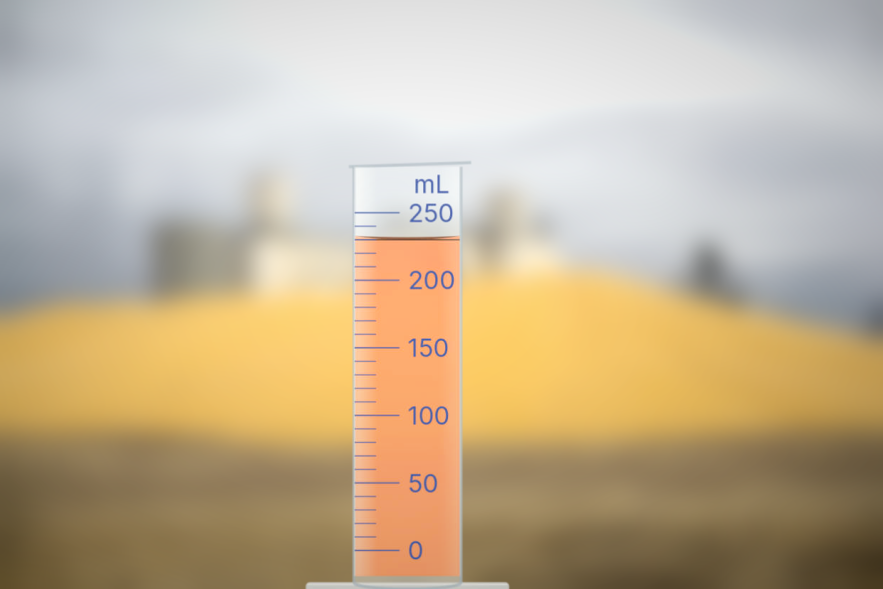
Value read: 230 mL
